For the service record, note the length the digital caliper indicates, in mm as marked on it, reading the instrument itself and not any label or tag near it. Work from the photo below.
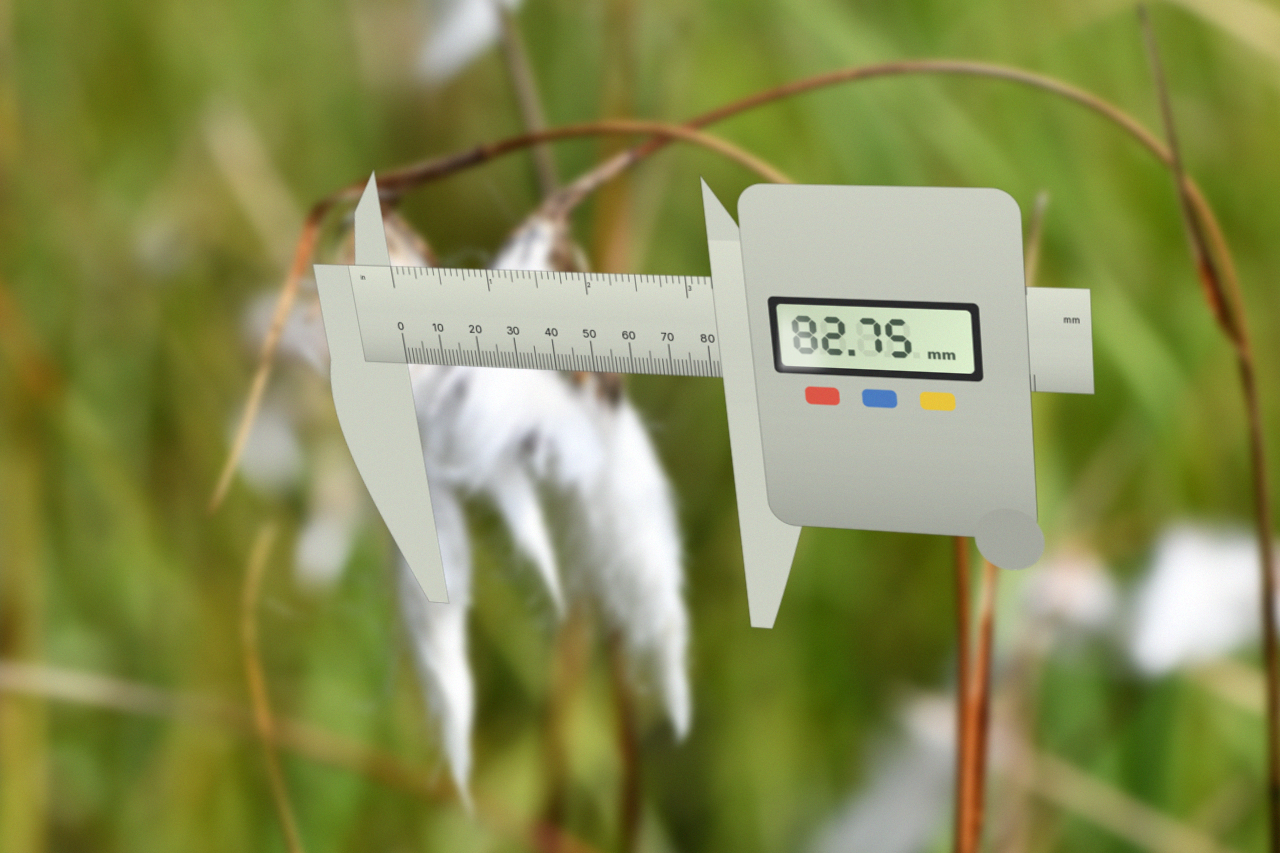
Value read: 82.75 mm
